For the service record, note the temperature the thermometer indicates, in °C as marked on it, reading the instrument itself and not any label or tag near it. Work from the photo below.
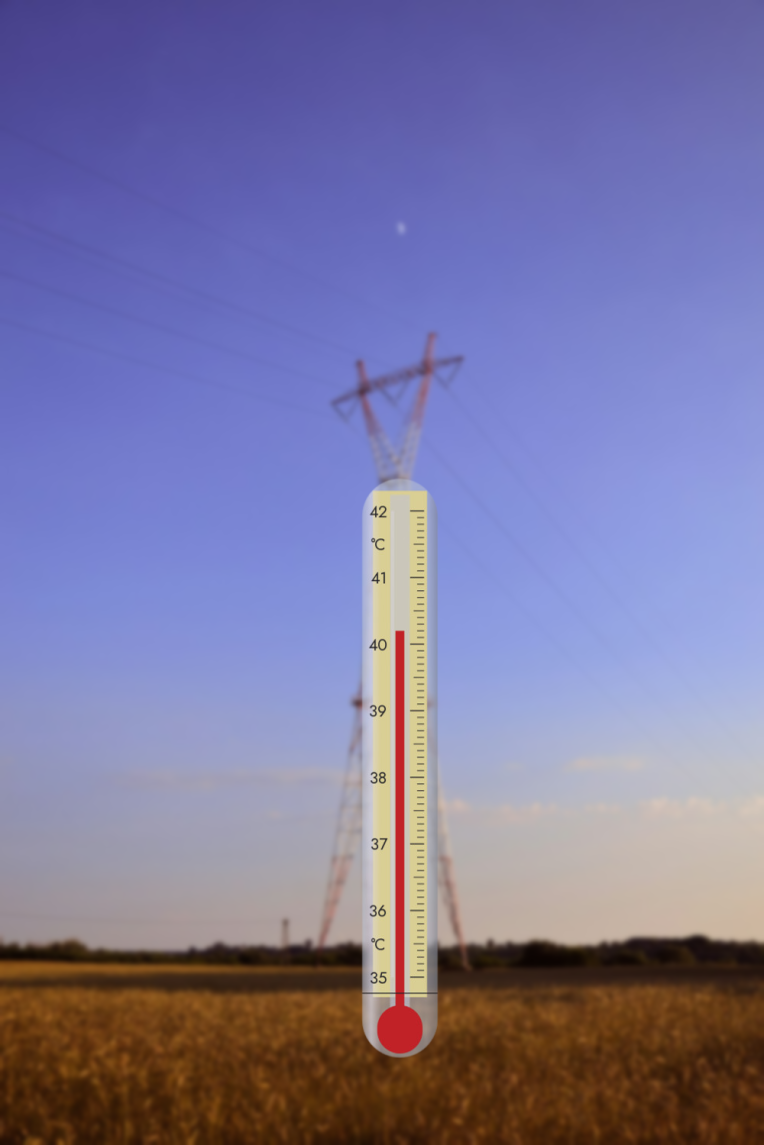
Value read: 40.2 °C
